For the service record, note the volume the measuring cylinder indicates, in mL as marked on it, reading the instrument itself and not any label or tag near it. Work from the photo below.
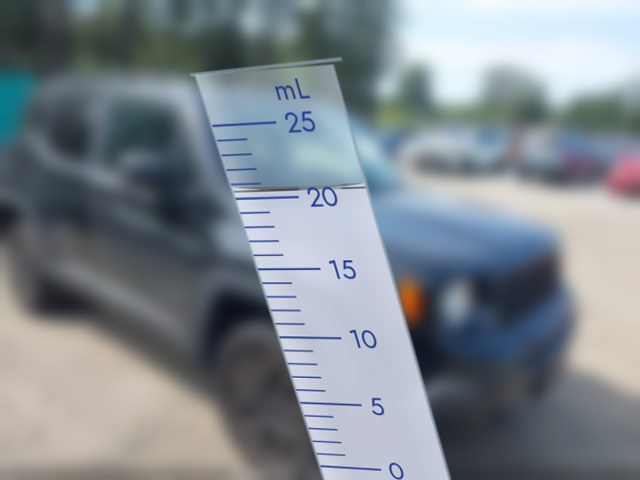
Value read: 20.5 mL
